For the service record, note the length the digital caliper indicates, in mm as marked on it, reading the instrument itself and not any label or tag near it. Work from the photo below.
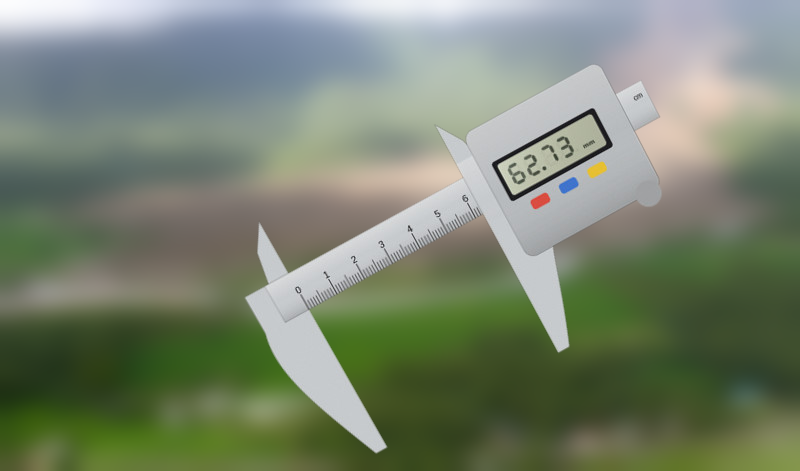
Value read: 62.73 mm
